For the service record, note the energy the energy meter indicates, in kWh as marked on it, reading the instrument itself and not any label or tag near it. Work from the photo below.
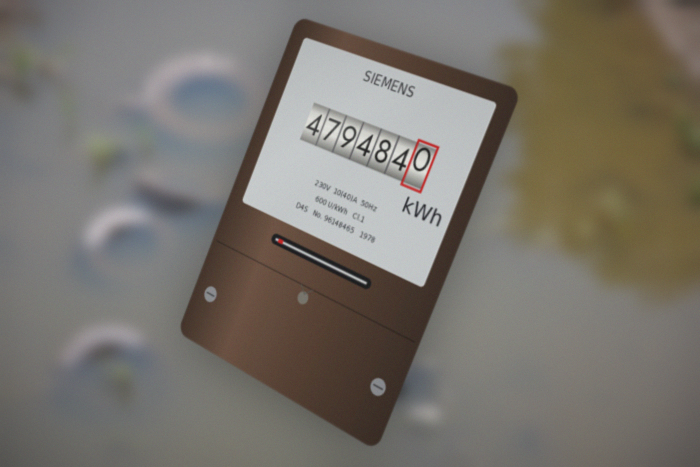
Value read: 479484.0 kWh
